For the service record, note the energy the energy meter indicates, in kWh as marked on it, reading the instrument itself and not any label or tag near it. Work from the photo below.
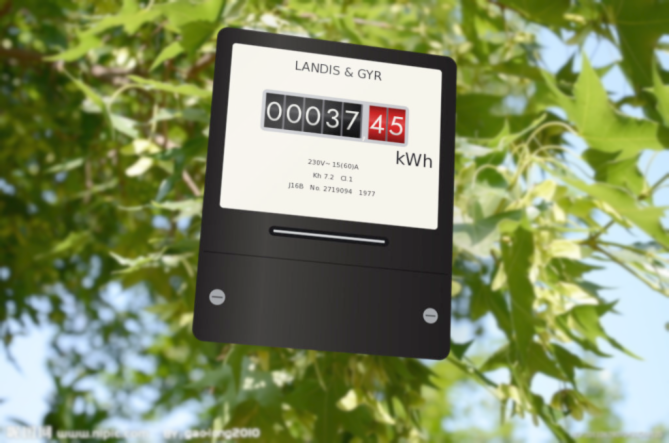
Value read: 37.45 kWh
